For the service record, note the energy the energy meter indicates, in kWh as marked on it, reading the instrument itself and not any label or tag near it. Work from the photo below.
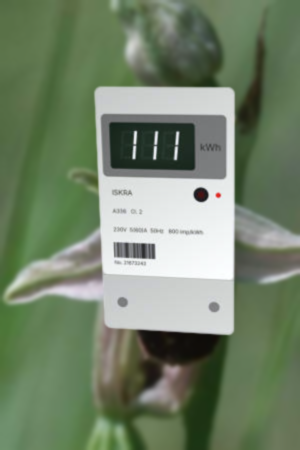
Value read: 111 kWh
